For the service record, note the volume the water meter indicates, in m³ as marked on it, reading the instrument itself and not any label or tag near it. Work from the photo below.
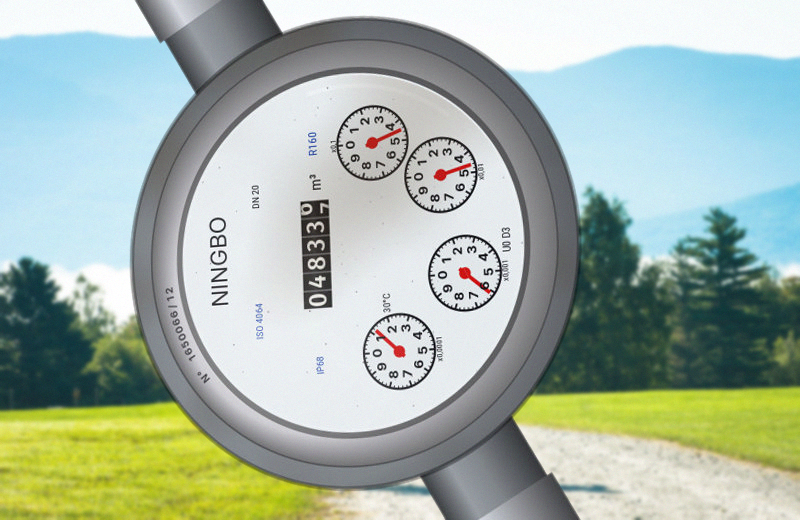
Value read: 48336.4461 m³
